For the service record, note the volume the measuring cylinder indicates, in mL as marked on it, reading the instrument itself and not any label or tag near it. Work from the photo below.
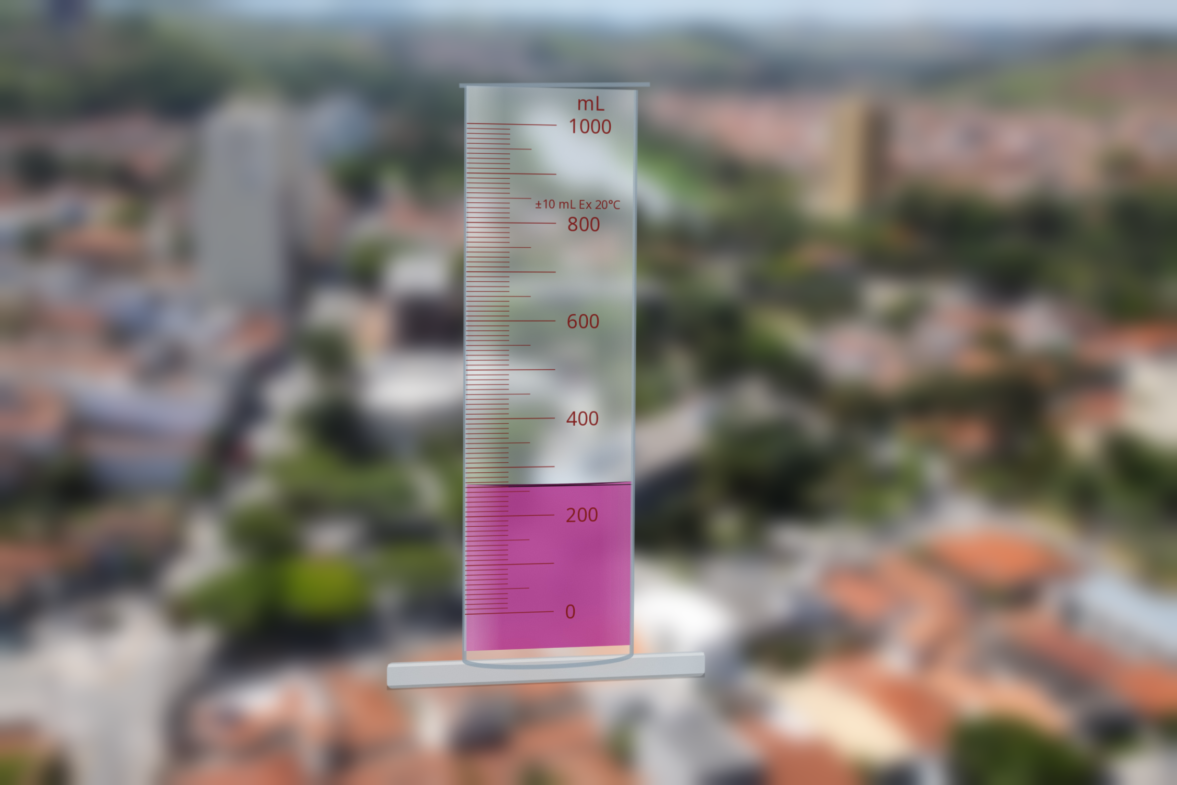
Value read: 260 mL
